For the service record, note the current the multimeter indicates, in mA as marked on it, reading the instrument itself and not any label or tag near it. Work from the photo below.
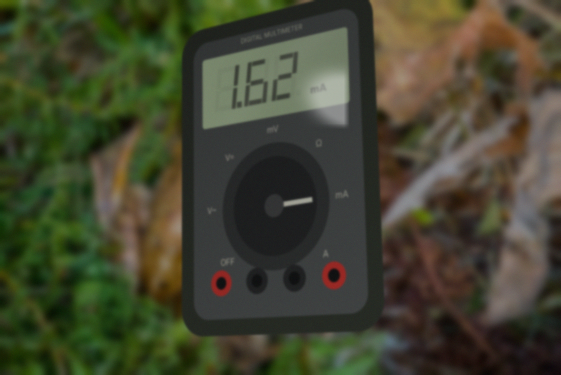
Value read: 1.62 mA
